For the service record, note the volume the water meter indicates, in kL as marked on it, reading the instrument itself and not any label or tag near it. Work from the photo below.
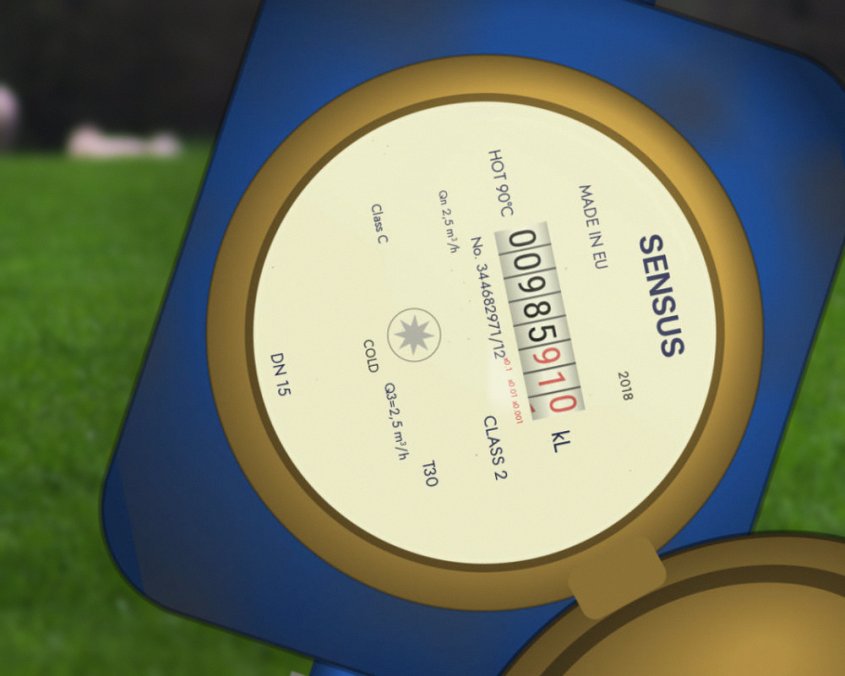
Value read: 985.910 kL
